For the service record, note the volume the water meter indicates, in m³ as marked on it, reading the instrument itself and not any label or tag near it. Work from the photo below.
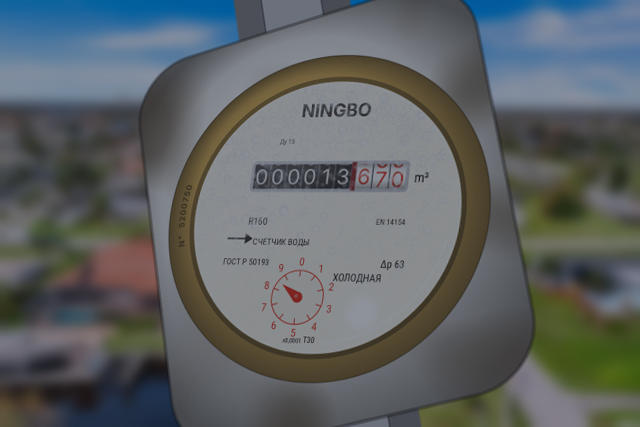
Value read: 13.6698 m³
